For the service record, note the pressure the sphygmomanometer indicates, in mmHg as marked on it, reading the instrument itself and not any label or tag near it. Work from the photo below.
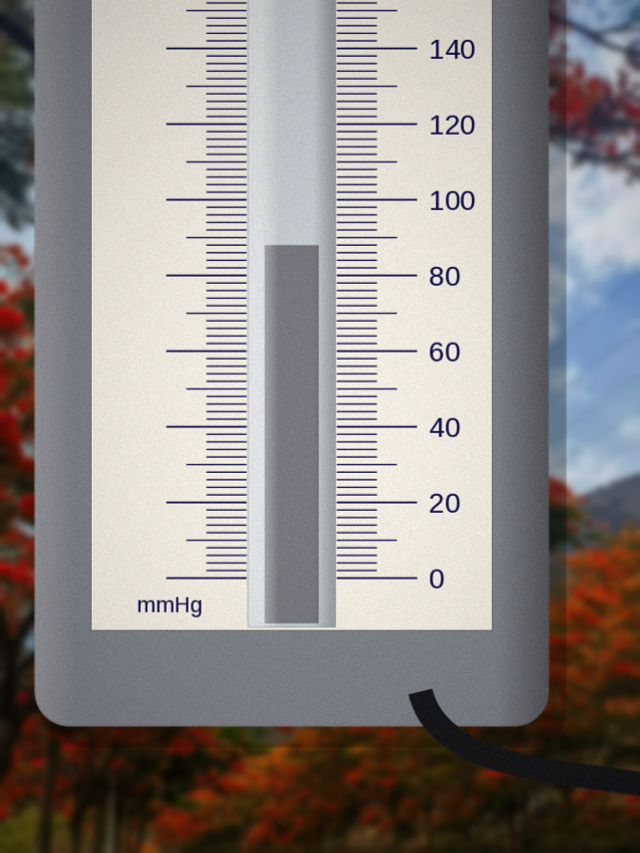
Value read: 88 mmHg
